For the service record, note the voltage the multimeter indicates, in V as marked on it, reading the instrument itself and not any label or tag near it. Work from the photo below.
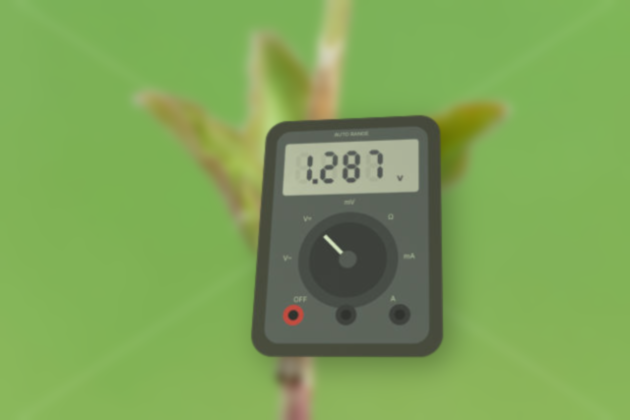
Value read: 1.287 V
